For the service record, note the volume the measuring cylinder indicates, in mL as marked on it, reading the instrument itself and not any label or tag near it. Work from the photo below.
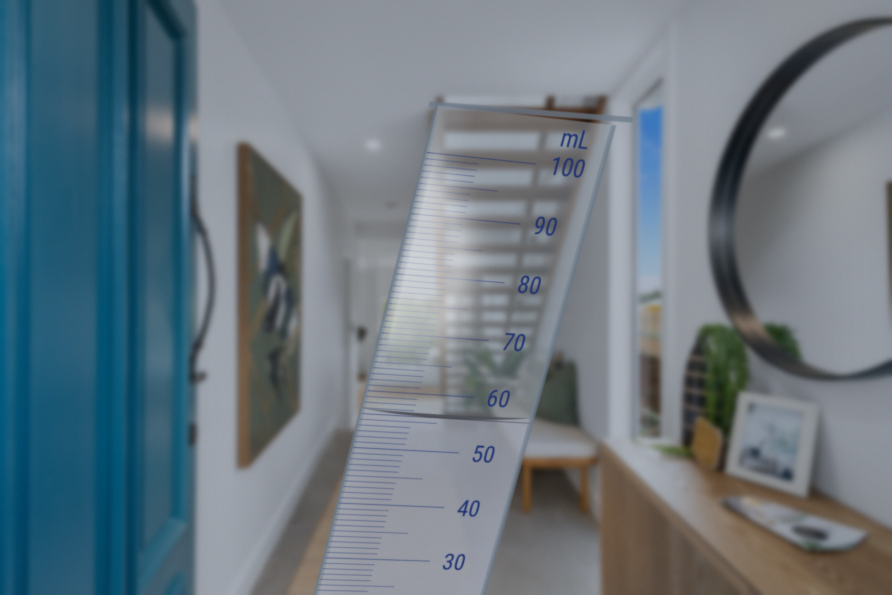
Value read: 56 mL
